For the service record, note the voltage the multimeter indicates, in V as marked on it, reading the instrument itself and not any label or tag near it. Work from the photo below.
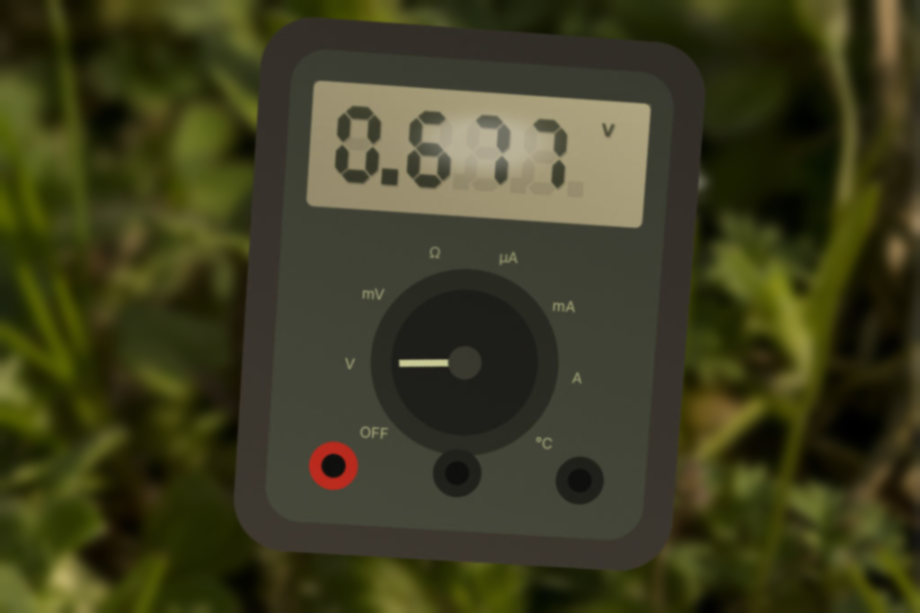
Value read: 0.677 V
